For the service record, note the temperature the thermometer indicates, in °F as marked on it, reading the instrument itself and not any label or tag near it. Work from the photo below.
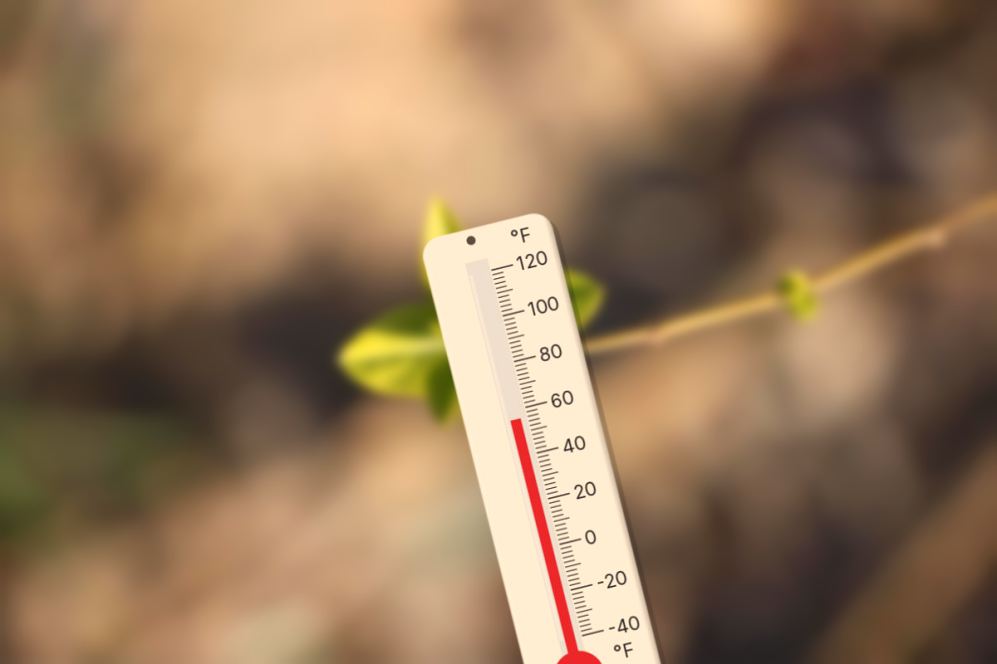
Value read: 56 °F
